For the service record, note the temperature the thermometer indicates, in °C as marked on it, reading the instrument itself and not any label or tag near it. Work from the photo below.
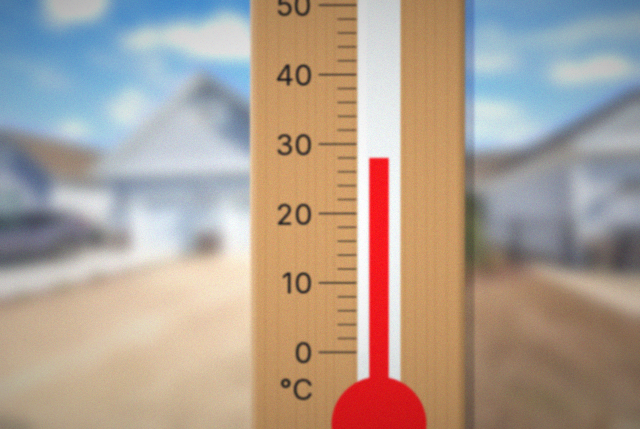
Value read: 28 °C
